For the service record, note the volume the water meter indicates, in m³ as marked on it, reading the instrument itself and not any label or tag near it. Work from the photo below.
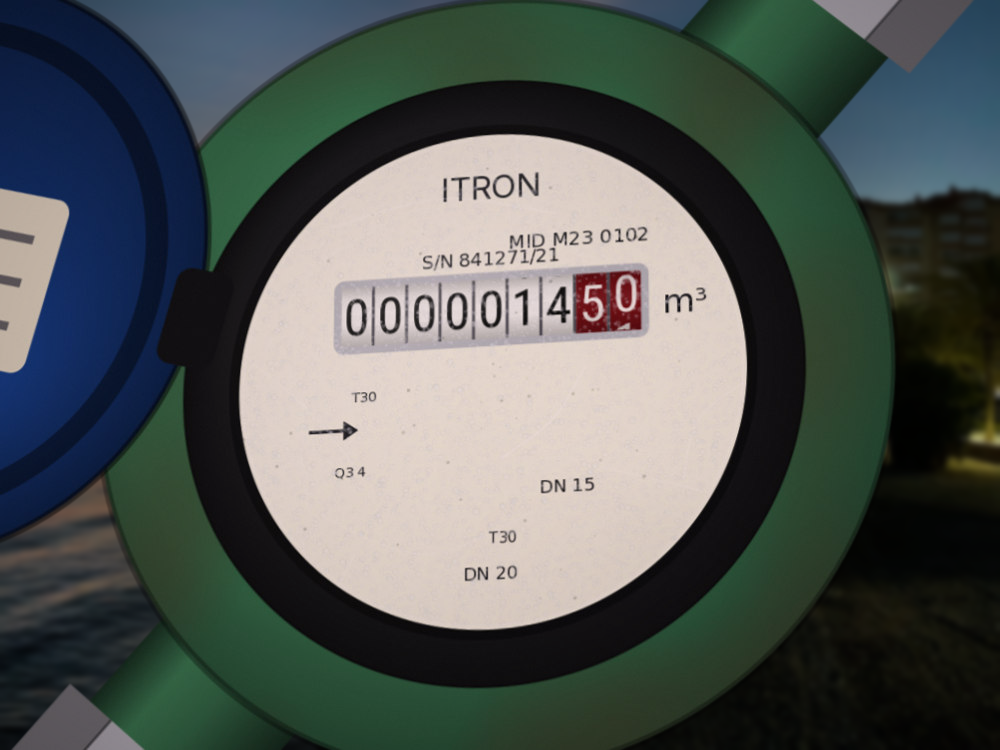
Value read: 14.50 m³
